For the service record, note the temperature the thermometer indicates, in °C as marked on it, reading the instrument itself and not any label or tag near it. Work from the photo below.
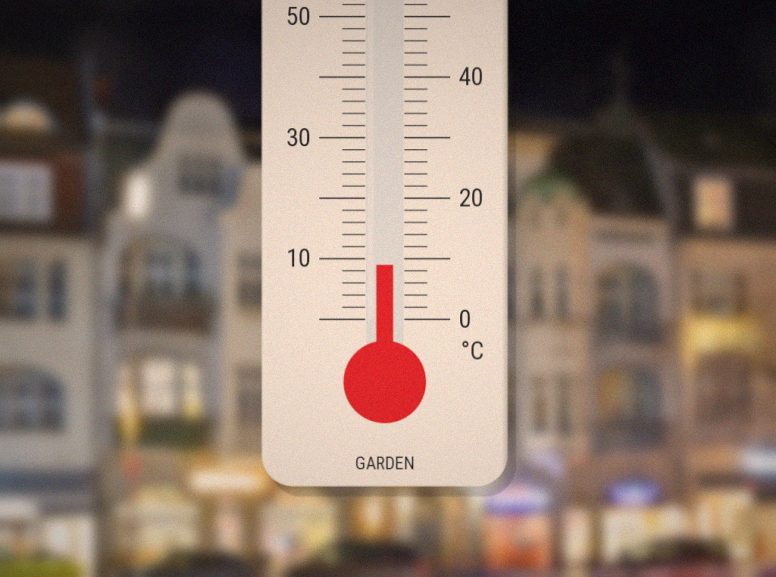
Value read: 9 °C
